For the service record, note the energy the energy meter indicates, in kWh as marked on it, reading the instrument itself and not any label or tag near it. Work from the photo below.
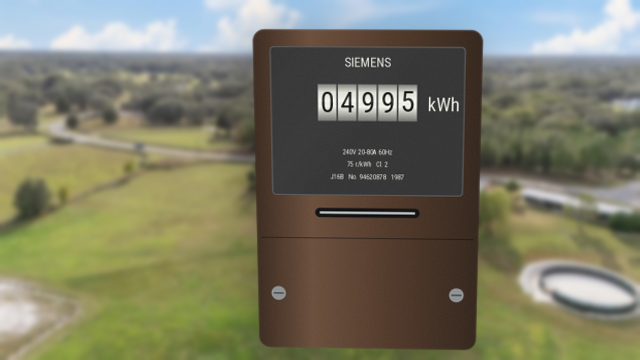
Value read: 4995 kWh
